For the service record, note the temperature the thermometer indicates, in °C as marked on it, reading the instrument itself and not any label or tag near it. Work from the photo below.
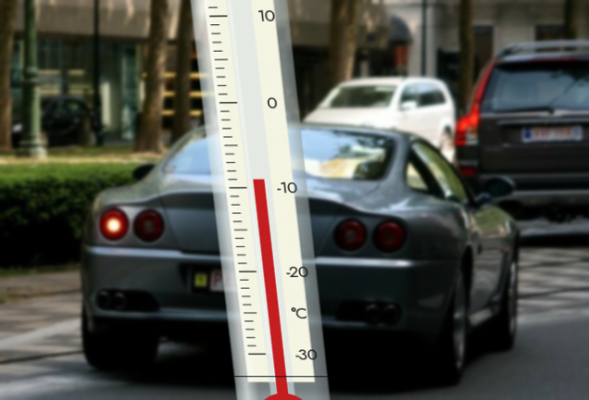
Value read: -9 °C
